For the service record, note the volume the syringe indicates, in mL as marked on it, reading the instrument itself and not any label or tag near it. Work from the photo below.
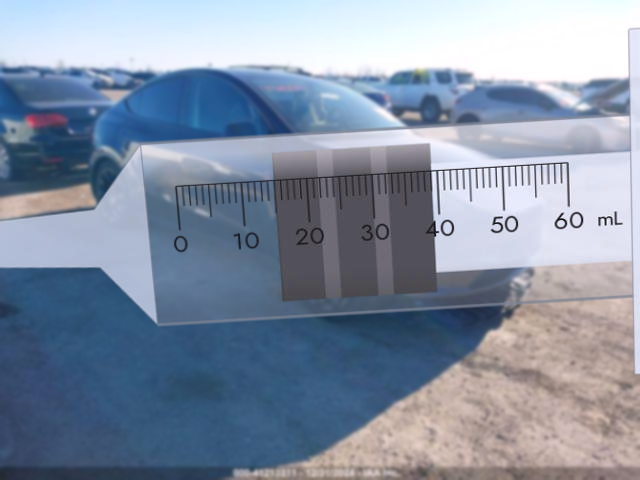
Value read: 15 mL
